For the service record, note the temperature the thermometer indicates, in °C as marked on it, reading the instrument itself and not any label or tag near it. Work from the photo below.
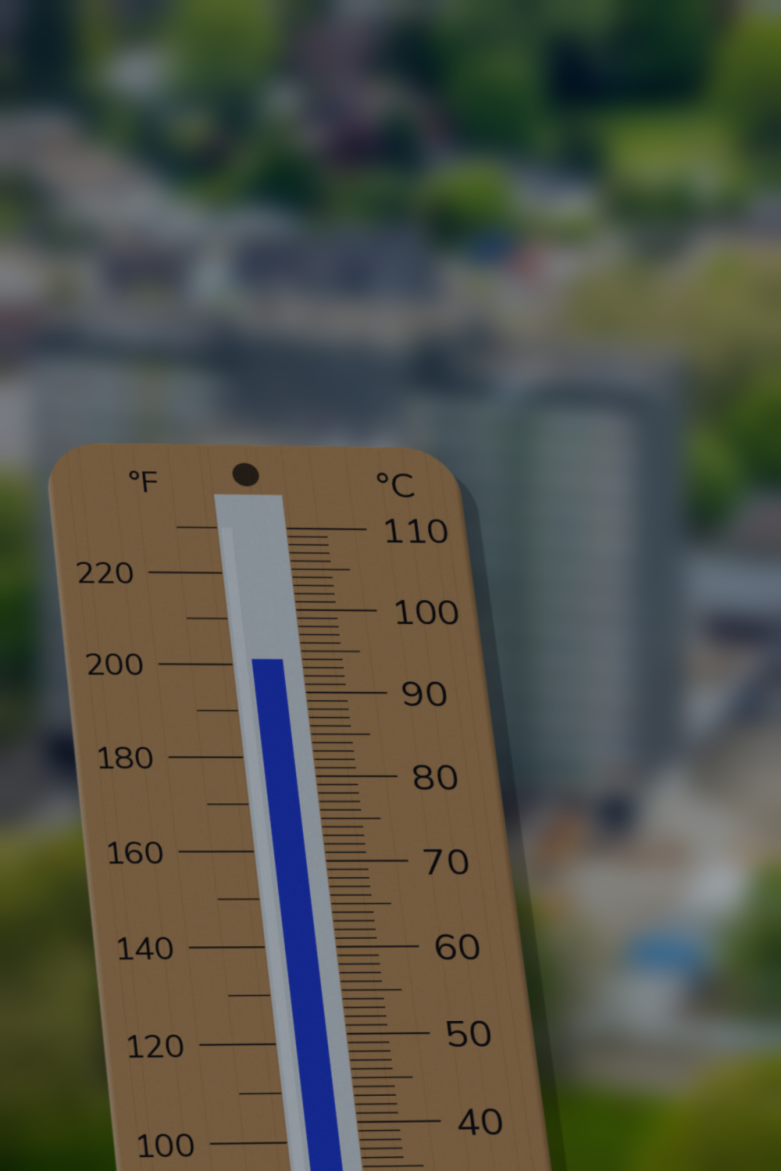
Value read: 94 °C
